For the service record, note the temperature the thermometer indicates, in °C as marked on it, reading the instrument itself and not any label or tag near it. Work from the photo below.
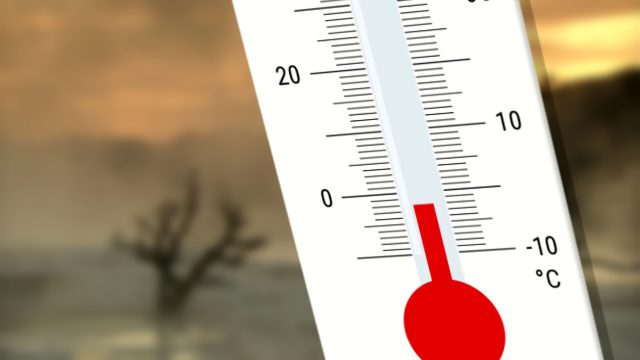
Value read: -2 °C
